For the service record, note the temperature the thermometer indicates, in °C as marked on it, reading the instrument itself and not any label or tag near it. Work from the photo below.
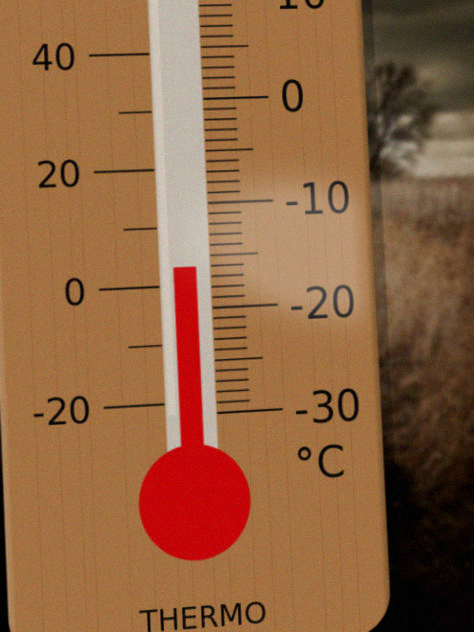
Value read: -16 °C
